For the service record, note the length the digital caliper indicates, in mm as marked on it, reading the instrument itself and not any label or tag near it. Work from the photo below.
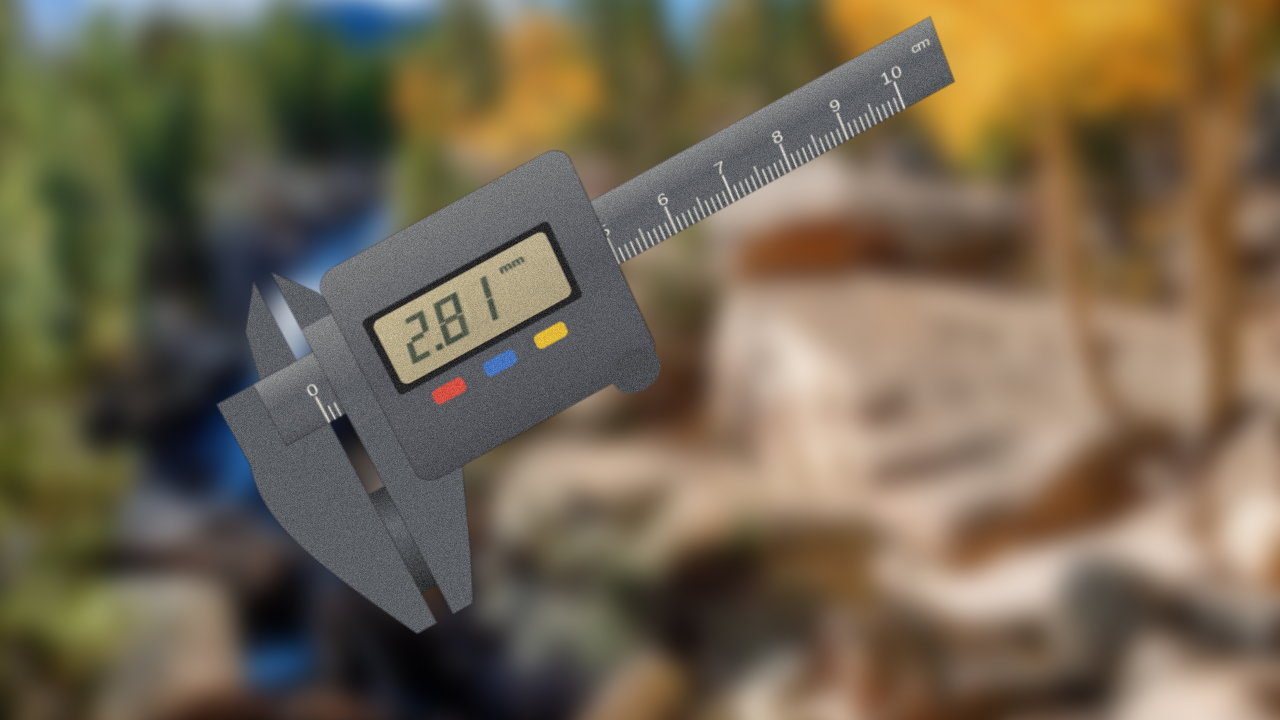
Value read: 2.81 mm
